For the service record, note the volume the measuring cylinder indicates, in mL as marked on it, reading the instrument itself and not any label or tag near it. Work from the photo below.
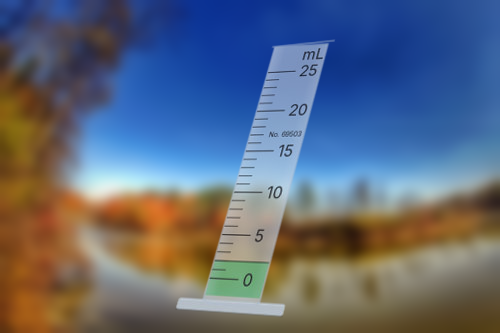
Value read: 2 mL
